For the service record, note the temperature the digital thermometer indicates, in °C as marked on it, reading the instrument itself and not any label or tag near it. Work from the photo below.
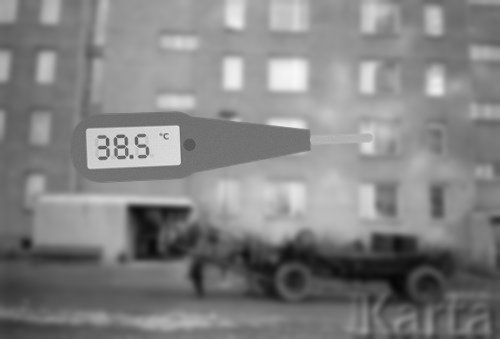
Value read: 38.5 °C
